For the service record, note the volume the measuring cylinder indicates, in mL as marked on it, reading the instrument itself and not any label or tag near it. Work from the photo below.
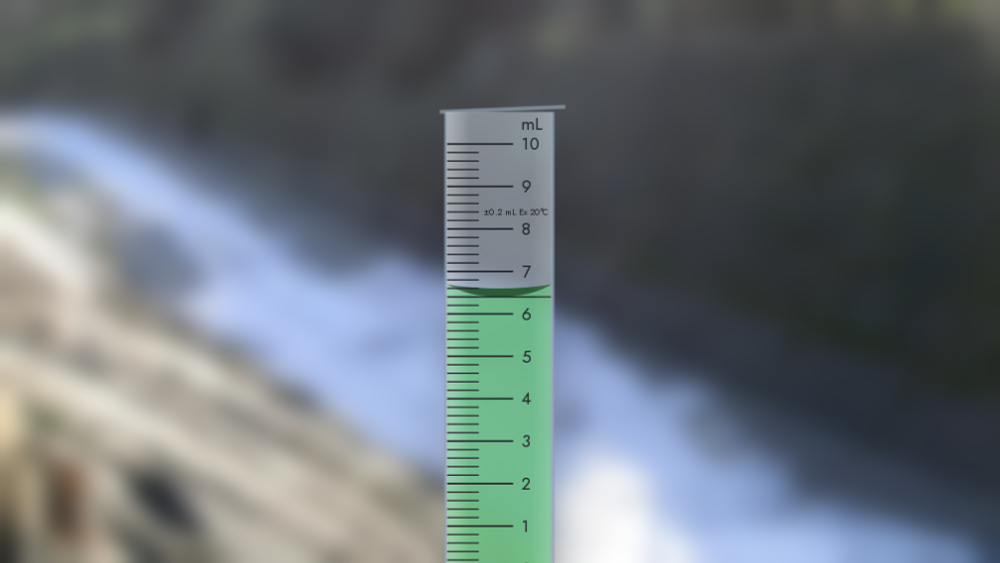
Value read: 6.4 mL
